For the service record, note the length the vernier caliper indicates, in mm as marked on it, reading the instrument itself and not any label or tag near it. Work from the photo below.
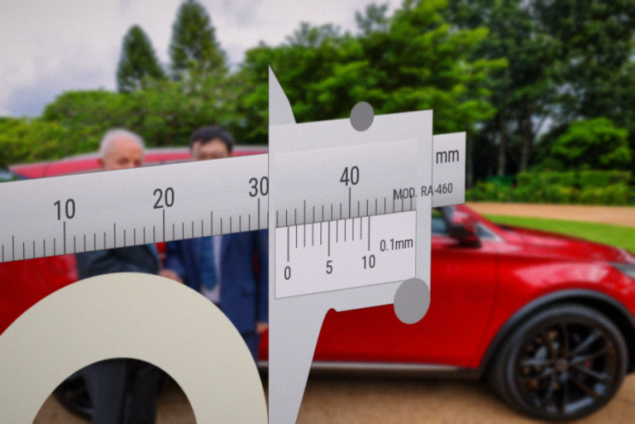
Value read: 33.2 mm
